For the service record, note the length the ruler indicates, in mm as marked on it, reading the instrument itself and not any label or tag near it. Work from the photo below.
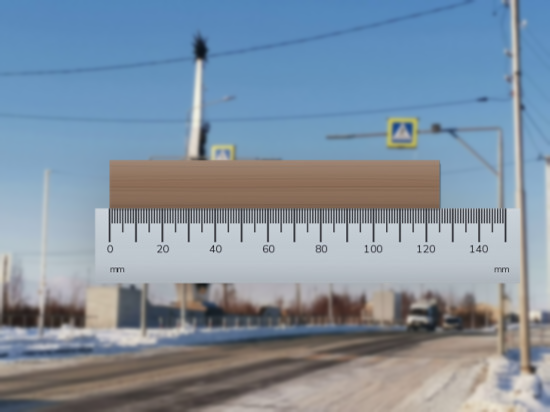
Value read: 125 mm
